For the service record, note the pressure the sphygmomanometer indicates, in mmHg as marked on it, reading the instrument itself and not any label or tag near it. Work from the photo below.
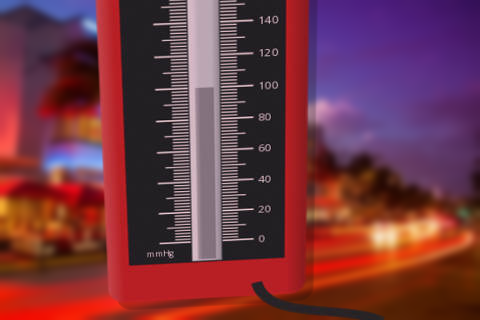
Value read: 100 mmHg
